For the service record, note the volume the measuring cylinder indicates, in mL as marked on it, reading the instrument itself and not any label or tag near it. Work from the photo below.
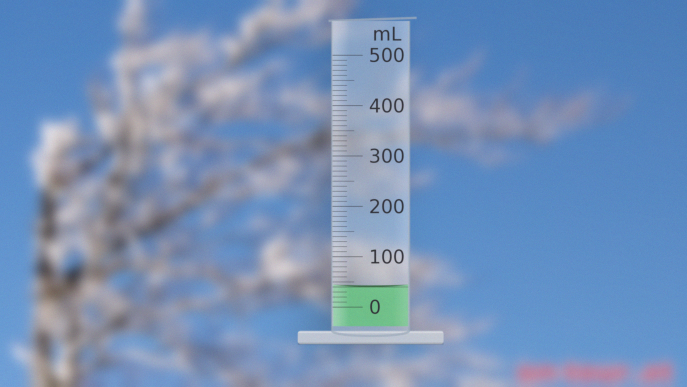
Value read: 40 mL
